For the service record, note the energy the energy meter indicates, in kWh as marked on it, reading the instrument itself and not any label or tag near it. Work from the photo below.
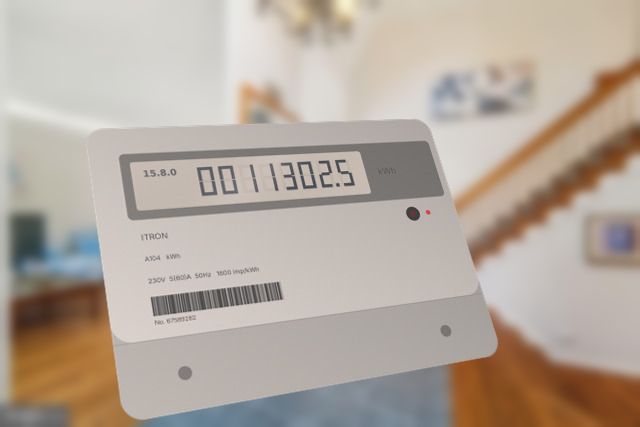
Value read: 11302.5 kWh
